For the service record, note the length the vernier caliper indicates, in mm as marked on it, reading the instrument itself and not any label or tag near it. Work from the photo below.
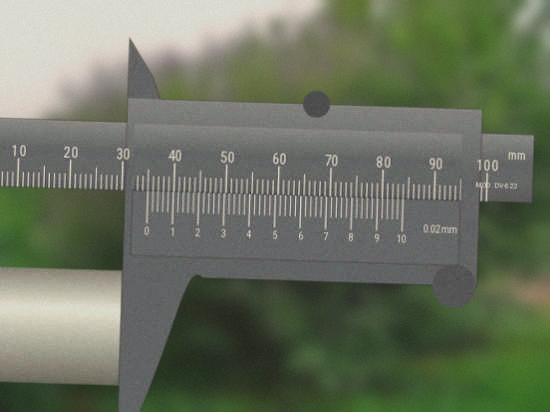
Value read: 35.0 mm
